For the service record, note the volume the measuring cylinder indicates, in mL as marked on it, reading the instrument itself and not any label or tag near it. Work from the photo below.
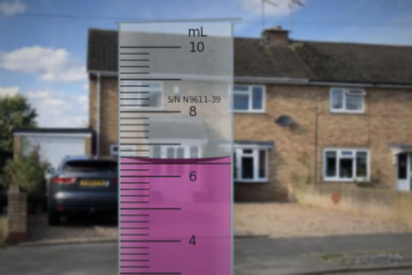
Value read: 6.4 mL
